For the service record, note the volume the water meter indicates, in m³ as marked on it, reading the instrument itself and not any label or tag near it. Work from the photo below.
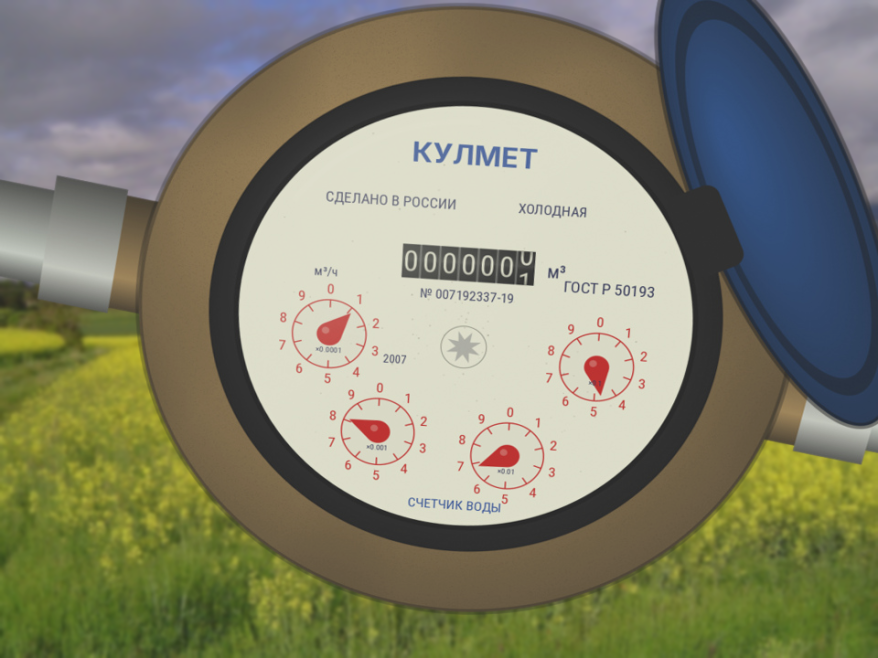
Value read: 0.4681 m³
